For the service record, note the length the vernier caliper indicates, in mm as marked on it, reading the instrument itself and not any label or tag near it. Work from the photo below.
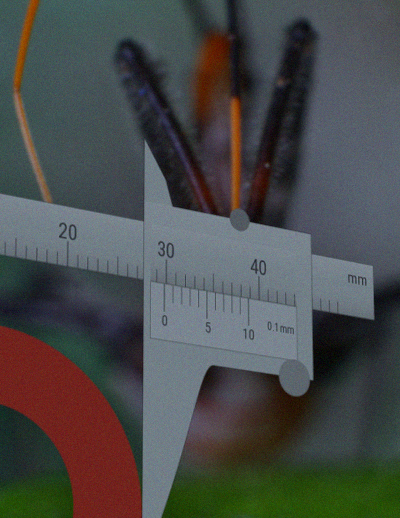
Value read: 29.8 mm
